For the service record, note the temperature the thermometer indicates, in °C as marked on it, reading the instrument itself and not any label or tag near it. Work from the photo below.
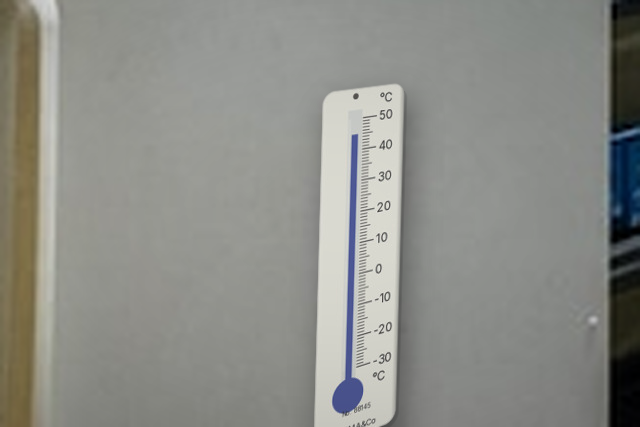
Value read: 45 °C
